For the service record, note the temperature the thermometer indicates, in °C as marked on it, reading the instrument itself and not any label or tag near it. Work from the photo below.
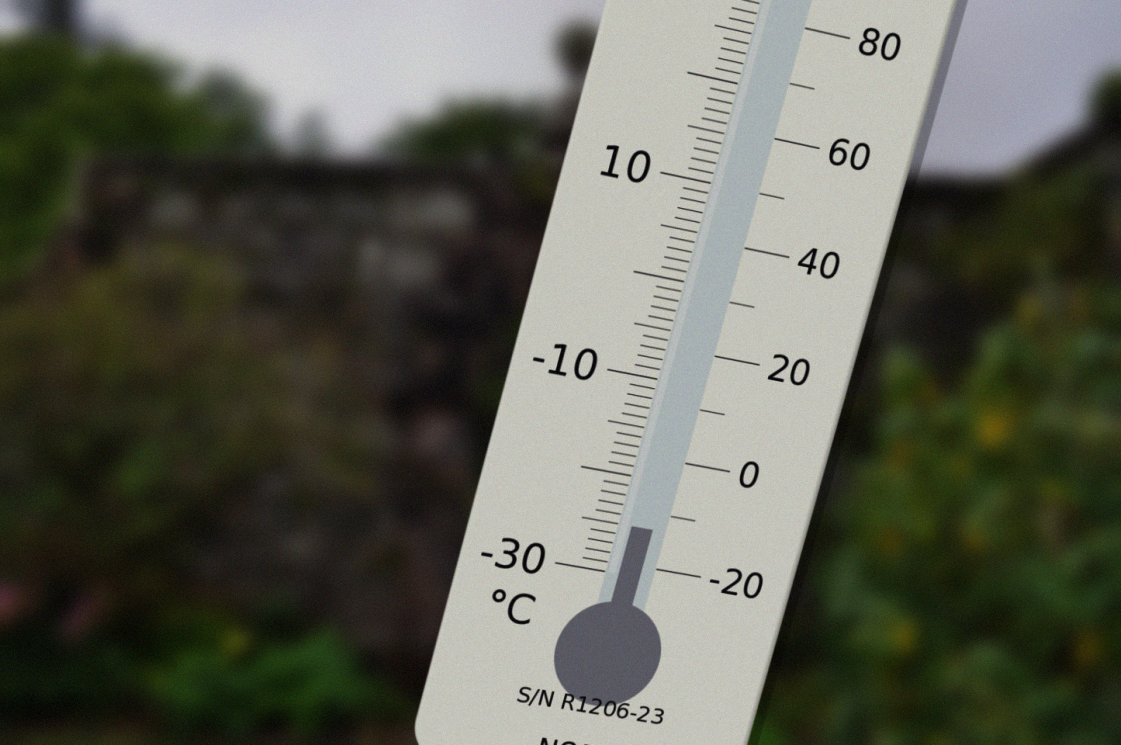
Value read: -25 °C
